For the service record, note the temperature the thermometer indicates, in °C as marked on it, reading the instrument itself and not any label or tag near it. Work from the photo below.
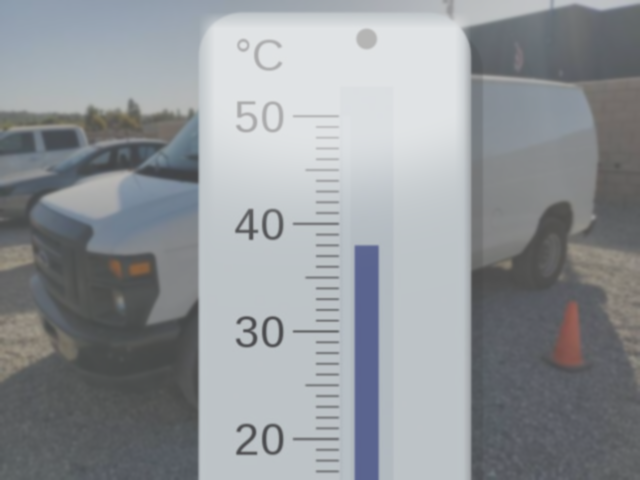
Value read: 38 °C
